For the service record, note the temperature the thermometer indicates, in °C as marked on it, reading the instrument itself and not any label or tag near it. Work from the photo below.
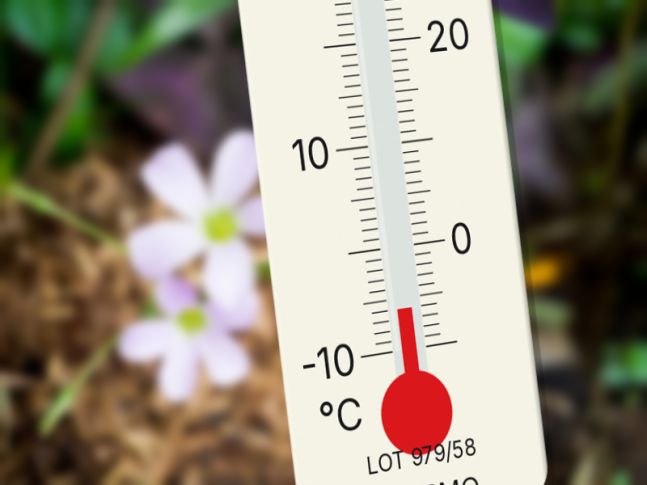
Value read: -6 °C
